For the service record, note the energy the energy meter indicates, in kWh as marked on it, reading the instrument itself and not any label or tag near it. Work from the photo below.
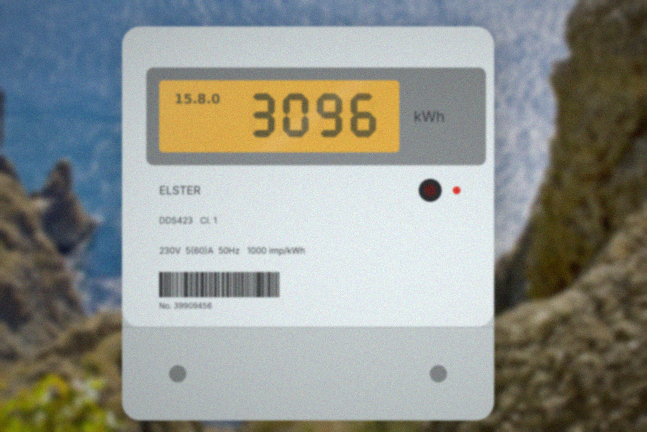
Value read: 3096 kWh
